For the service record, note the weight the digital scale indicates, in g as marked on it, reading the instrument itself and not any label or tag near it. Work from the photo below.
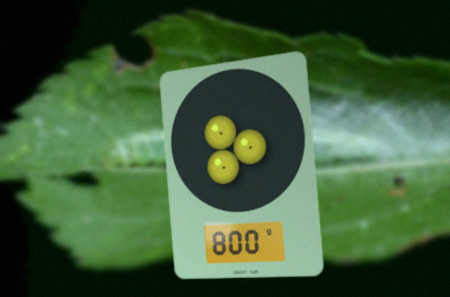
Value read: 800 g
